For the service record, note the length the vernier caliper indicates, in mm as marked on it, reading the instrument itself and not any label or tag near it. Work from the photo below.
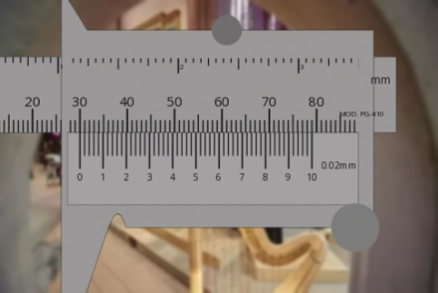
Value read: 30.0 mm
